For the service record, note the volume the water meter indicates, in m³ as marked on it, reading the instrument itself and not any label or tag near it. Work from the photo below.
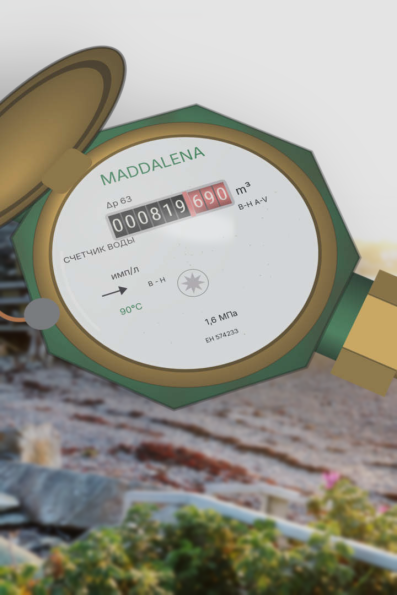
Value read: 819.690 m³
